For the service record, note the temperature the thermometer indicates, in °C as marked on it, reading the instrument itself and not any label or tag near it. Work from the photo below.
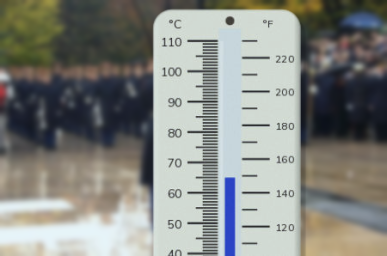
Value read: 65 °C
